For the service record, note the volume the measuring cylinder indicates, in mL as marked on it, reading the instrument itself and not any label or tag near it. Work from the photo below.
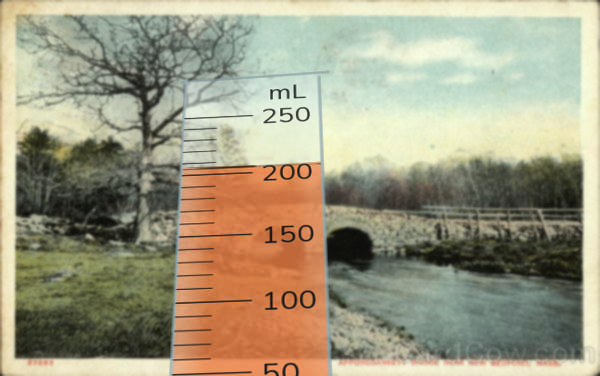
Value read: 205 mL
